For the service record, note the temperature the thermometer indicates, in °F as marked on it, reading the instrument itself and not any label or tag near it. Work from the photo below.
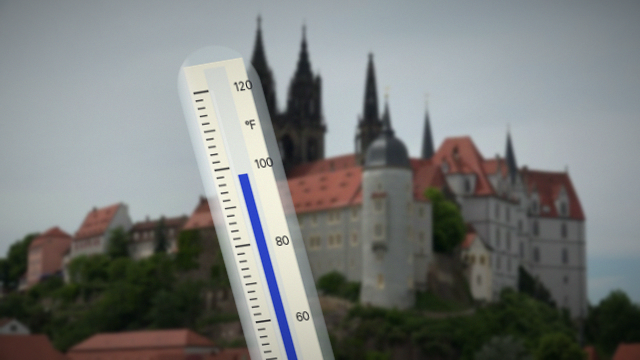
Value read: 98 °F
